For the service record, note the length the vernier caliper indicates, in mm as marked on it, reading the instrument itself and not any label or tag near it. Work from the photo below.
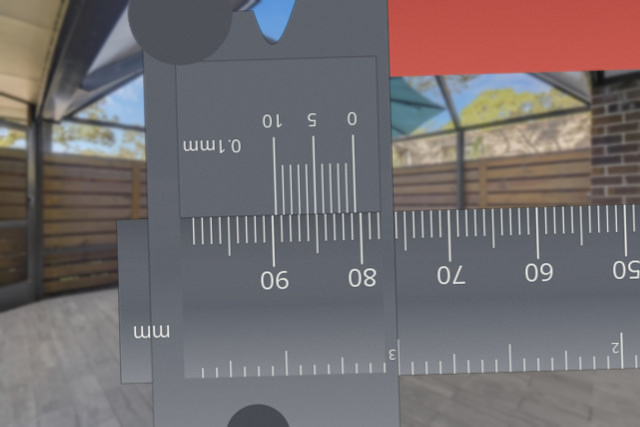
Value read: 80.6 mm
